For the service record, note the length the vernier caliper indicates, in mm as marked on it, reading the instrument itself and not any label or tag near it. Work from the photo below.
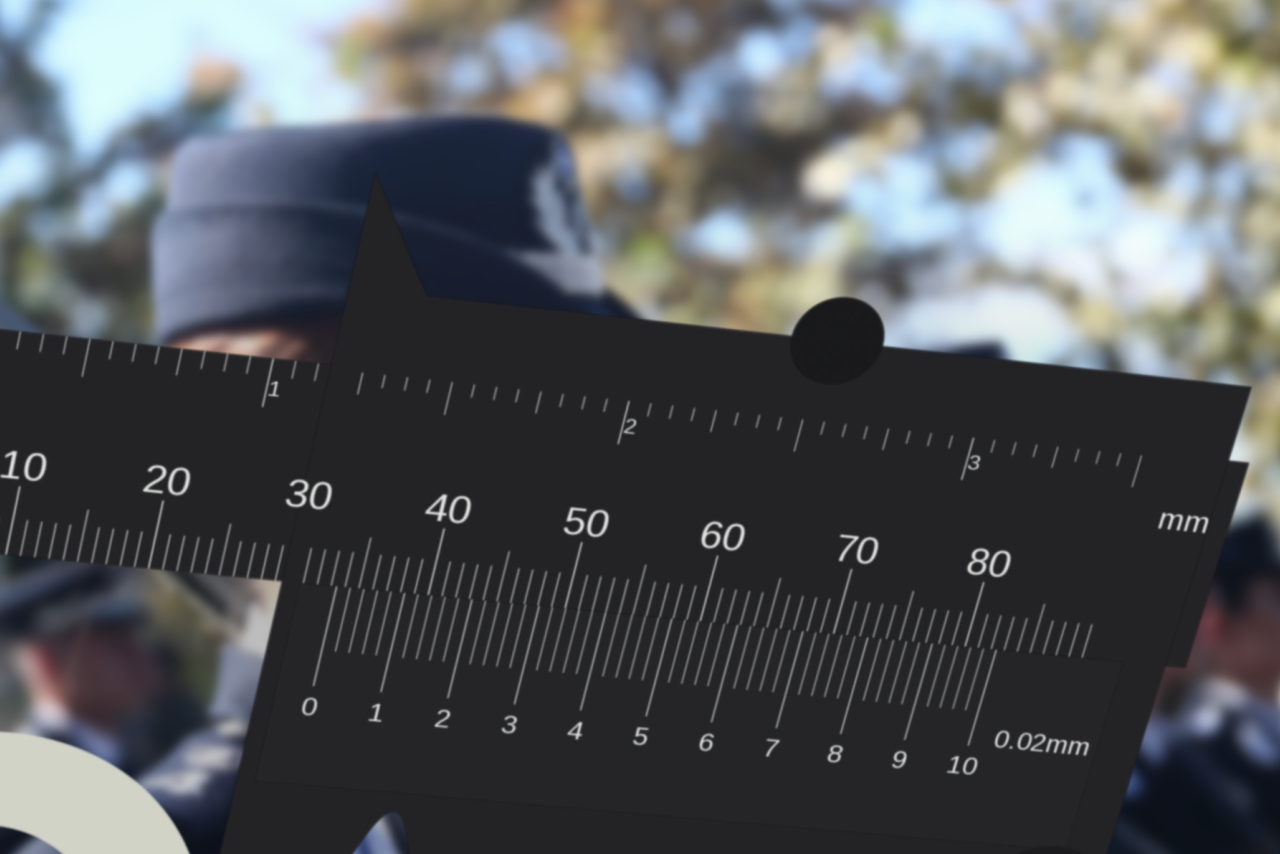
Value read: 33.4 mm
